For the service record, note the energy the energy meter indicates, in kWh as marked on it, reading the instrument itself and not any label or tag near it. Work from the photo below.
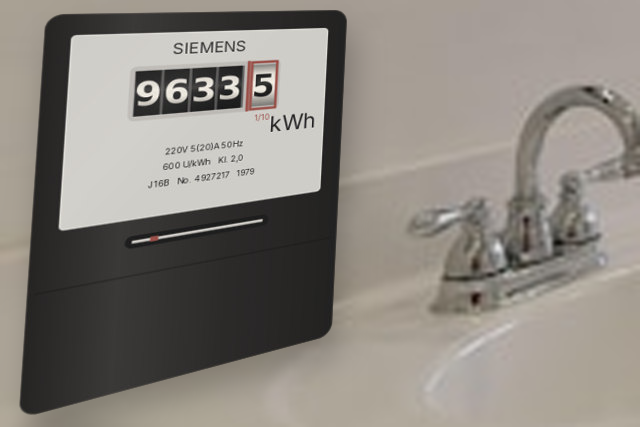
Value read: 9633.5 kWh
